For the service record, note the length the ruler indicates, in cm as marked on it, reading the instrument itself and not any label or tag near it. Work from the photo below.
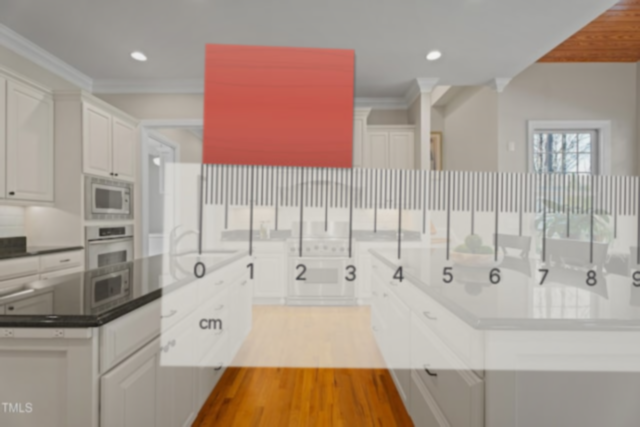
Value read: 3 cm
